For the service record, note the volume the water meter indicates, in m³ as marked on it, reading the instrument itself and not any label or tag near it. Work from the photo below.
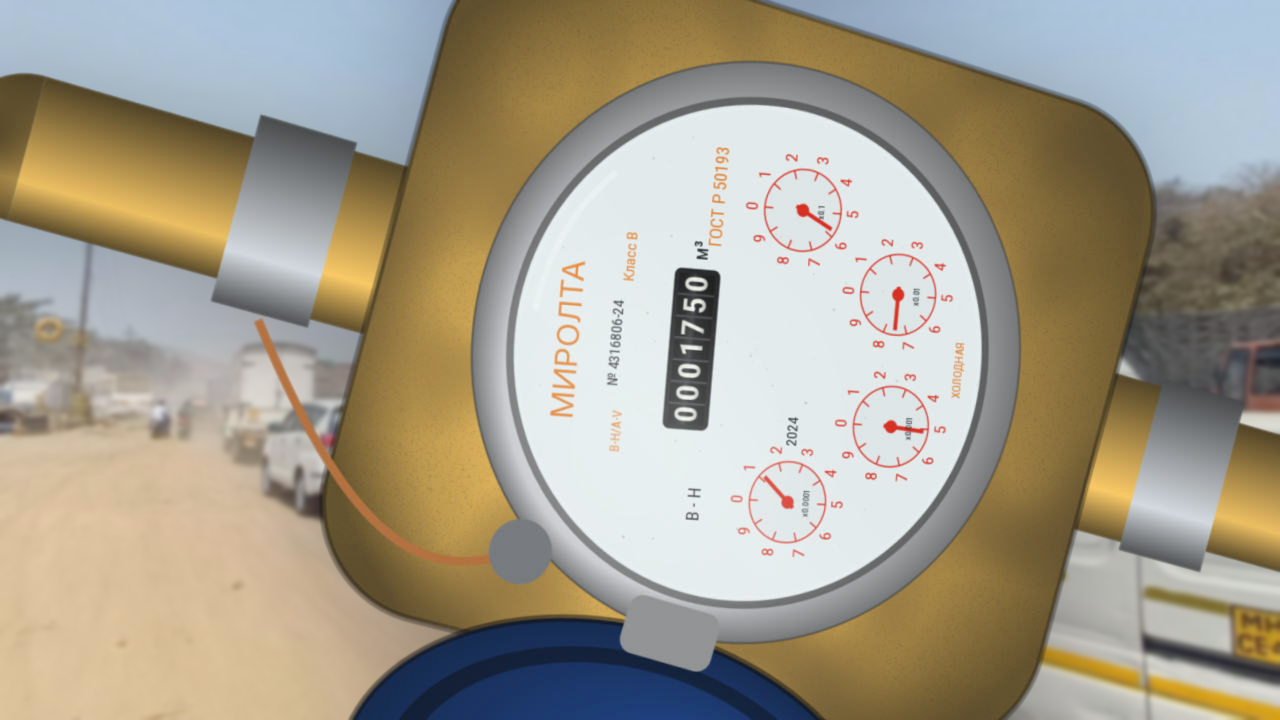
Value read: 1750.5751 m³
